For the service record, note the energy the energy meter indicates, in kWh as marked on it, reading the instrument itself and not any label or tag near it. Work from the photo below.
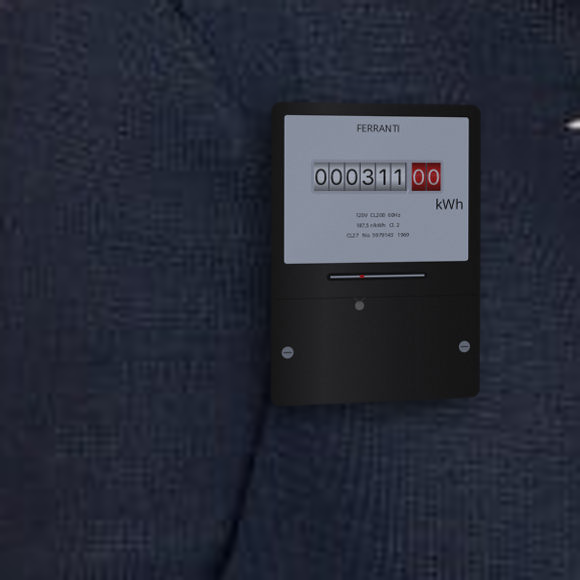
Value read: 311.00 kWh
